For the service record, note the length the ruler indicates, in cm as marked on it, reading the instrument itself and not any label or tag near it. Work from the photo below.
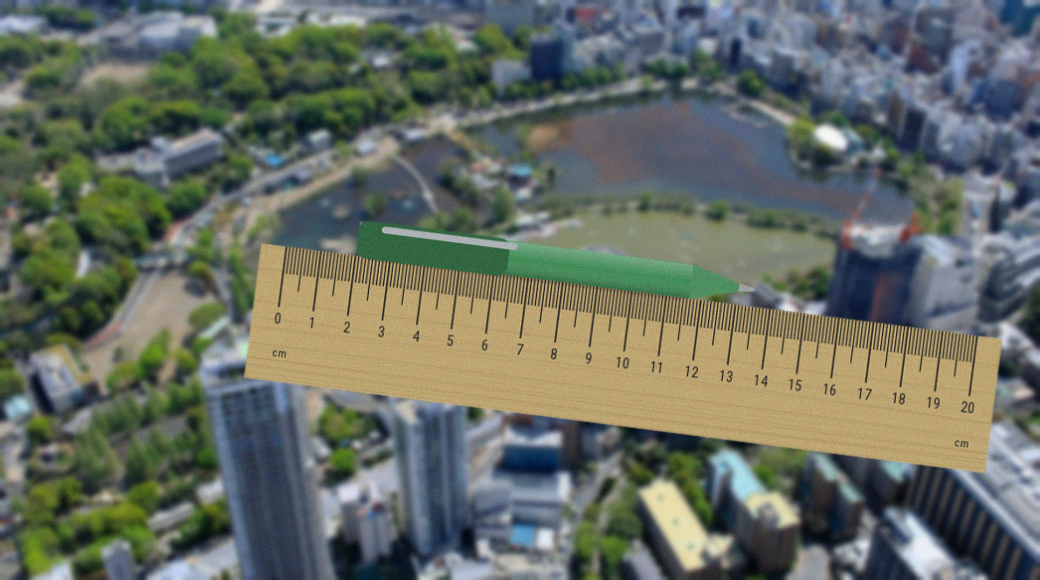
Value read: 11.5 cm
